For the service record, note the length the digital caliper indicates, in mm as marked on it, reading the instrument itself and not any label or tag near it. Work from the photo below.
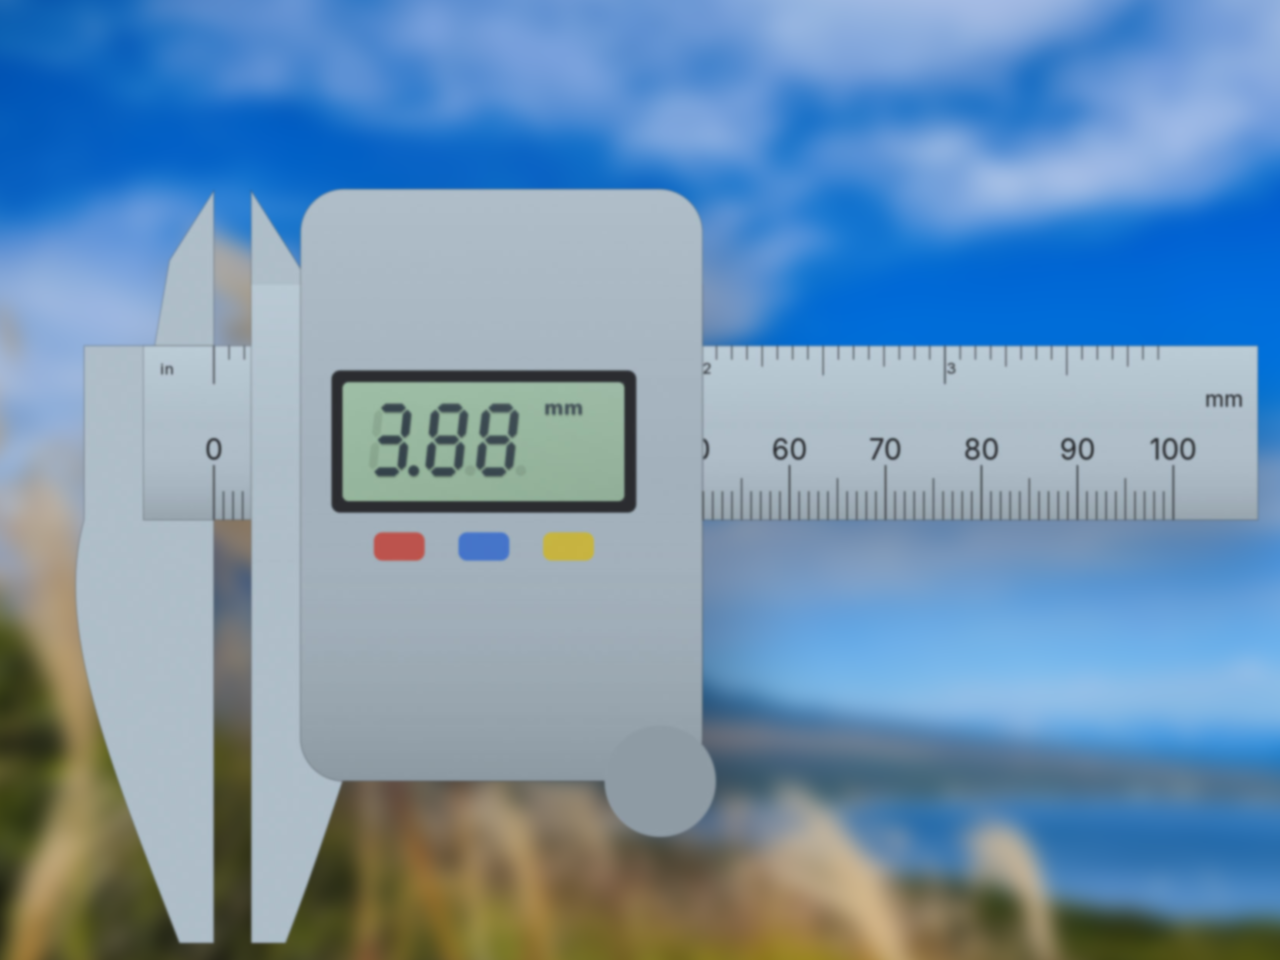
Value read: 3.88 mm
